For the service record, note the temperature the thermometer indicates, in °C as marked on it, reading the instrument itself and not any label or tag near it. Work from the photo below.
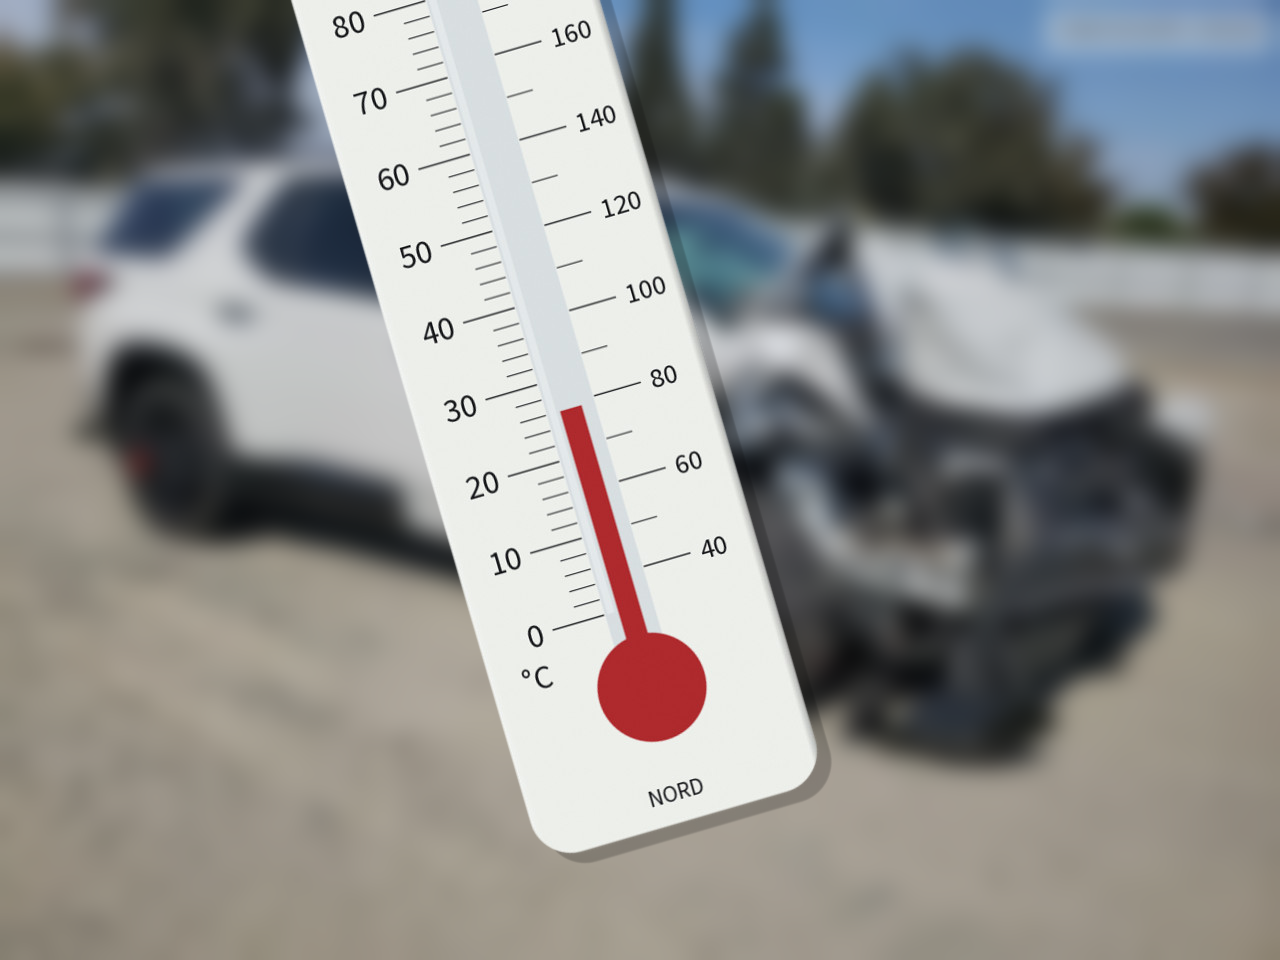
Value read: 26 °C
